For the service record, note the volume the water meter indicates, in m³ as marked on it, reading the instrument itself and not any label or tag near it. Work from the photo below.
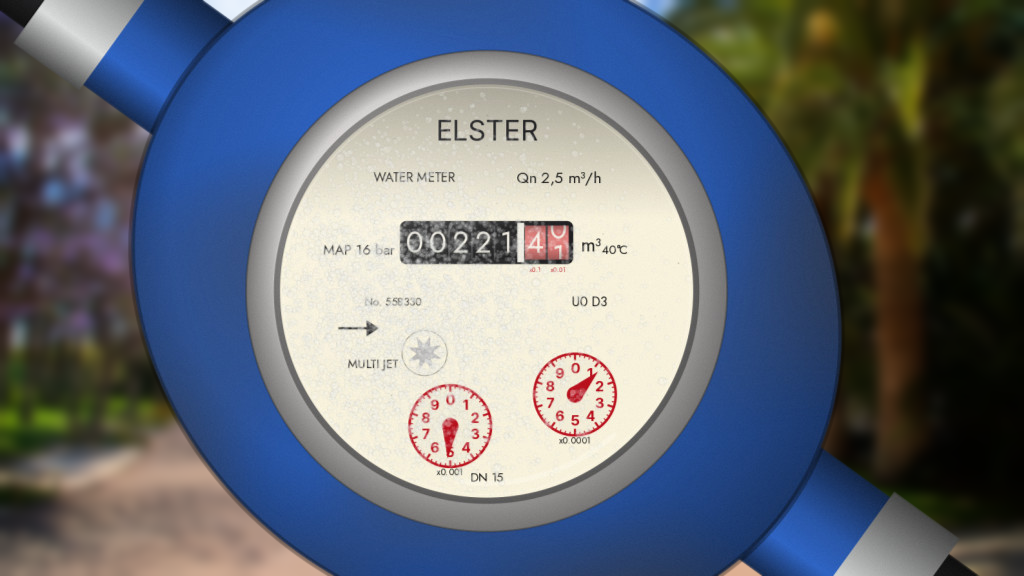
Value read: 221.4051 m³
